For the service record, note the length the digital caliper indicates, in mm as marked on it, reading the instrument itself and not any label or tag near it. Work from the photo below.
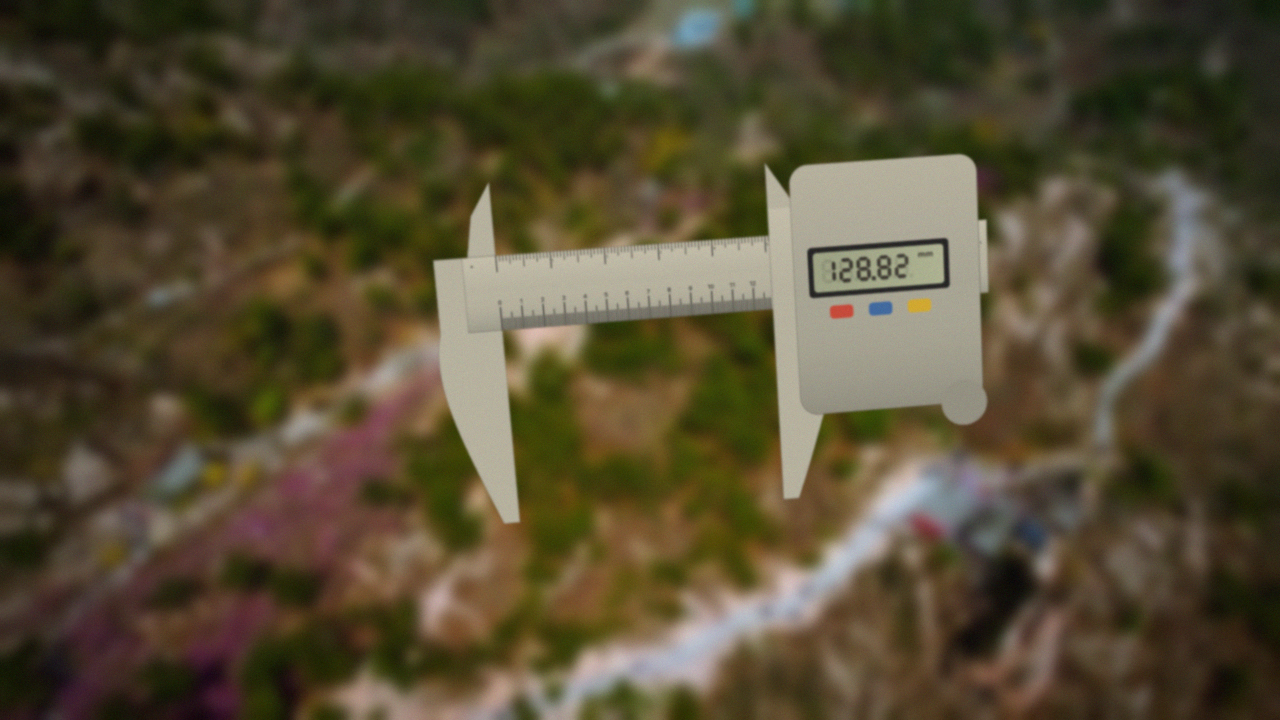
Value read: 128.82 mm
